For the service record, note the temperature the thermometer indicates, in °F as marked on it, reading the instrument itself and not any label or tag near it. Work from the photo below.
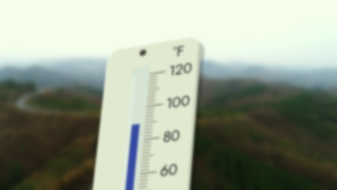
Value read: 90 °F
